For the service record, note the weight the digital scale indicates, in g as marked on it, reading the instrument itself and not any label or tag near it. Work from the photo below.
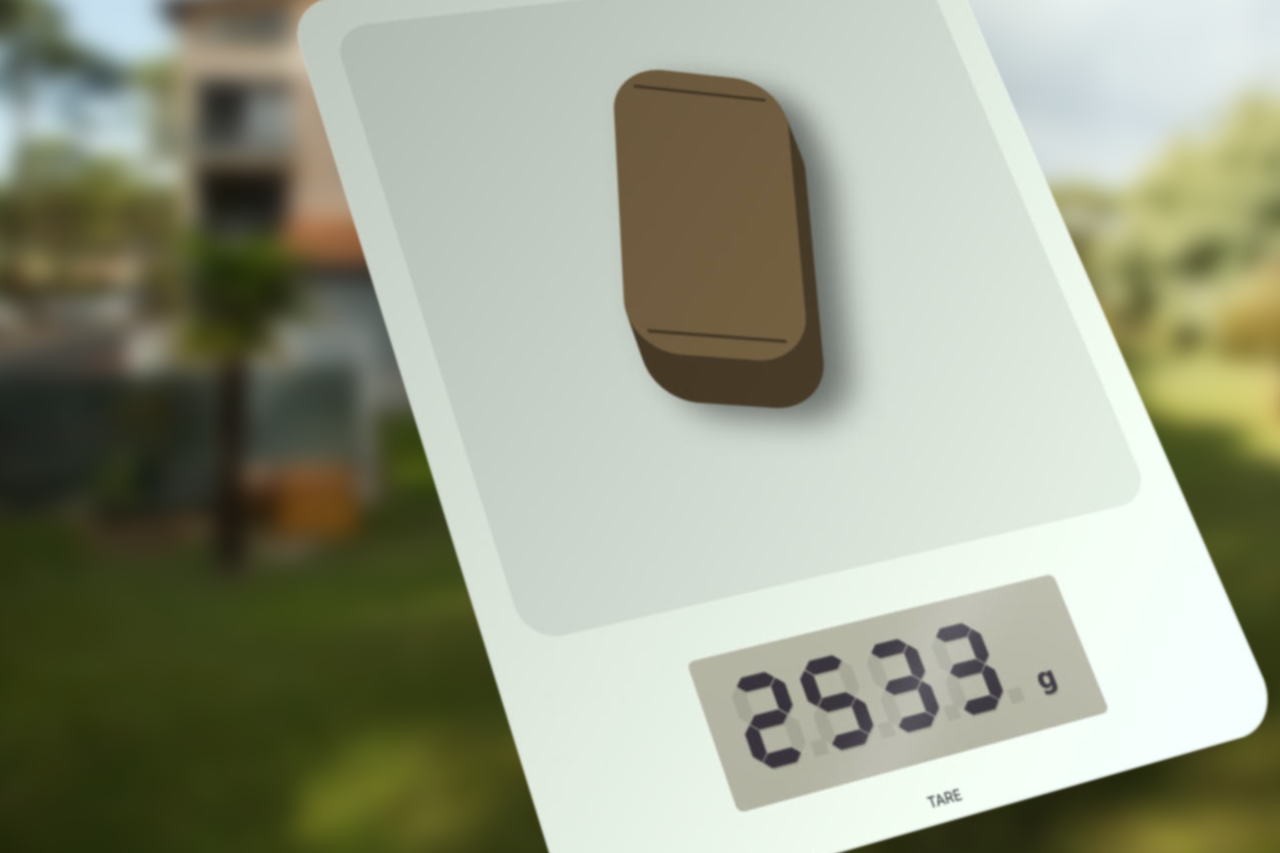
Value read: 2533 g
